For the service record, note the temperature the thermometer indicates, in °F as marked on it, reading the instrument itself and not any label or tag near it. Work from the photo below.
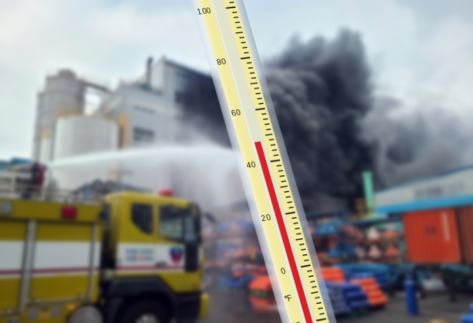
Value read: 48 °F
